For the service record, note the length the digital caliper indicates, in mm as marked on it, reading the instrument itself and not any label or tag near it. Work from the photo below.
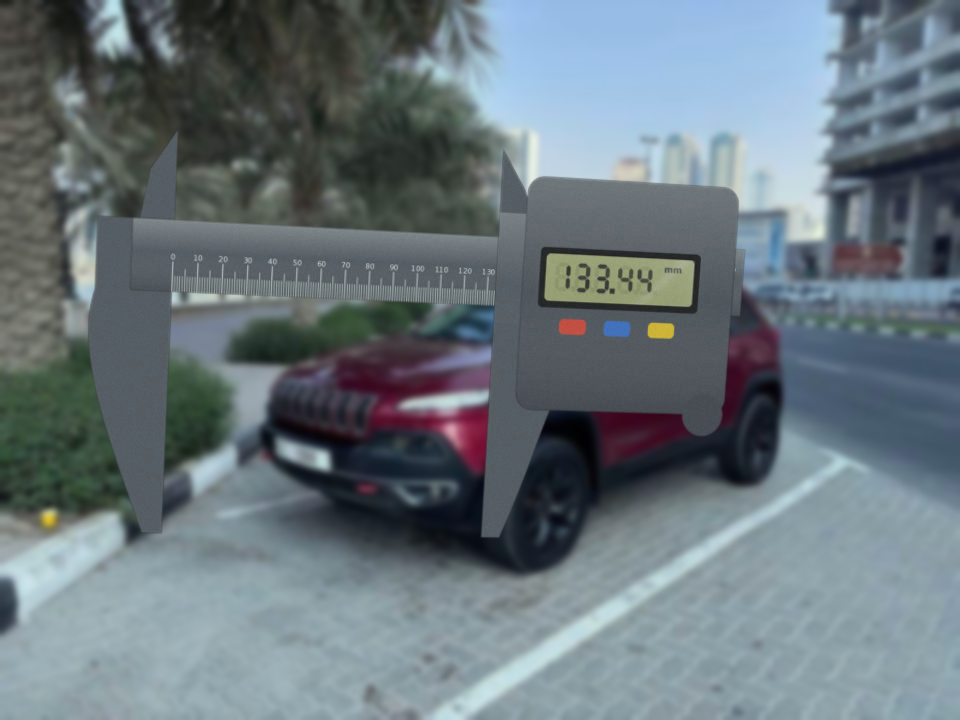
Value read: 133.44 mm
